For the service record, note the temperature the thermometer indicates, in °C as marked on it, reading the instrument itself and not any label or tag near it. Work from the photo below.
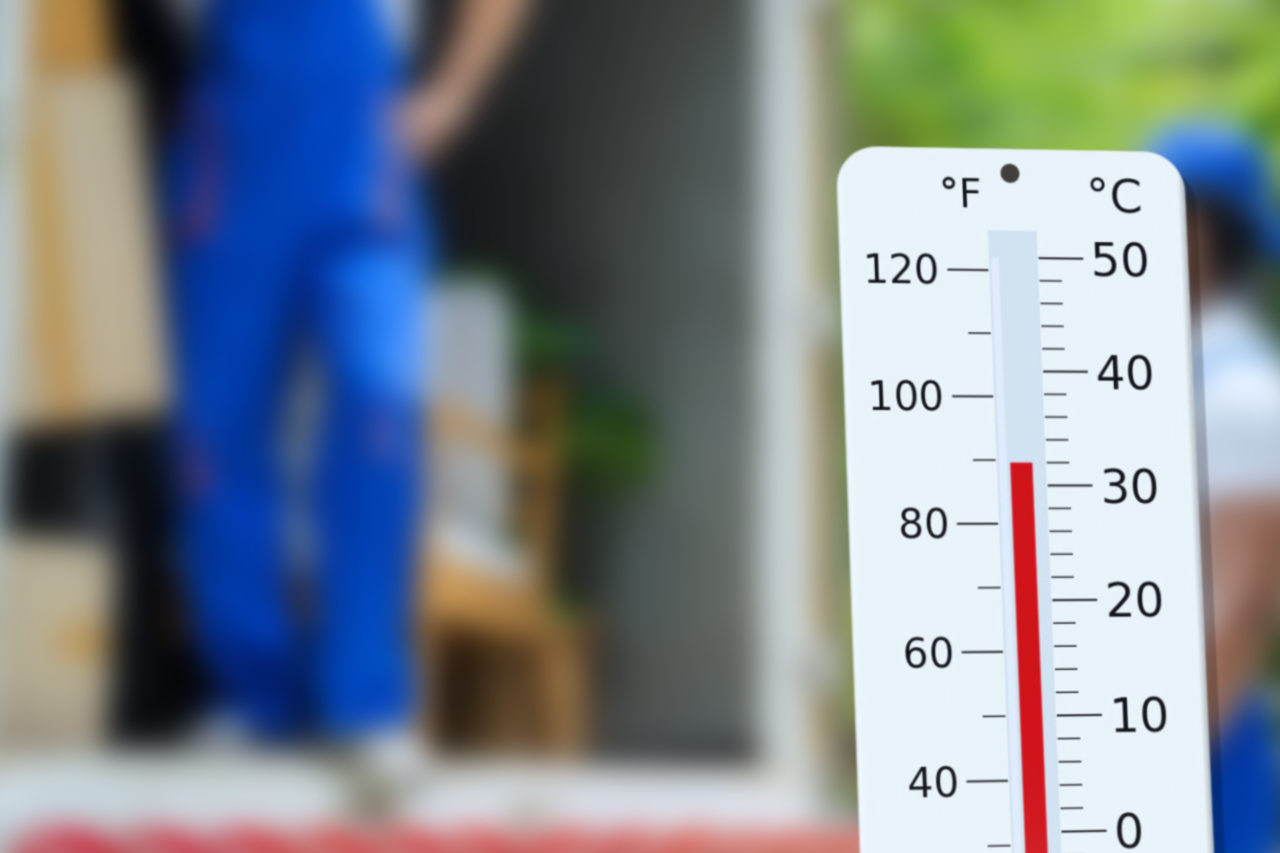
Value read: 32 °C
